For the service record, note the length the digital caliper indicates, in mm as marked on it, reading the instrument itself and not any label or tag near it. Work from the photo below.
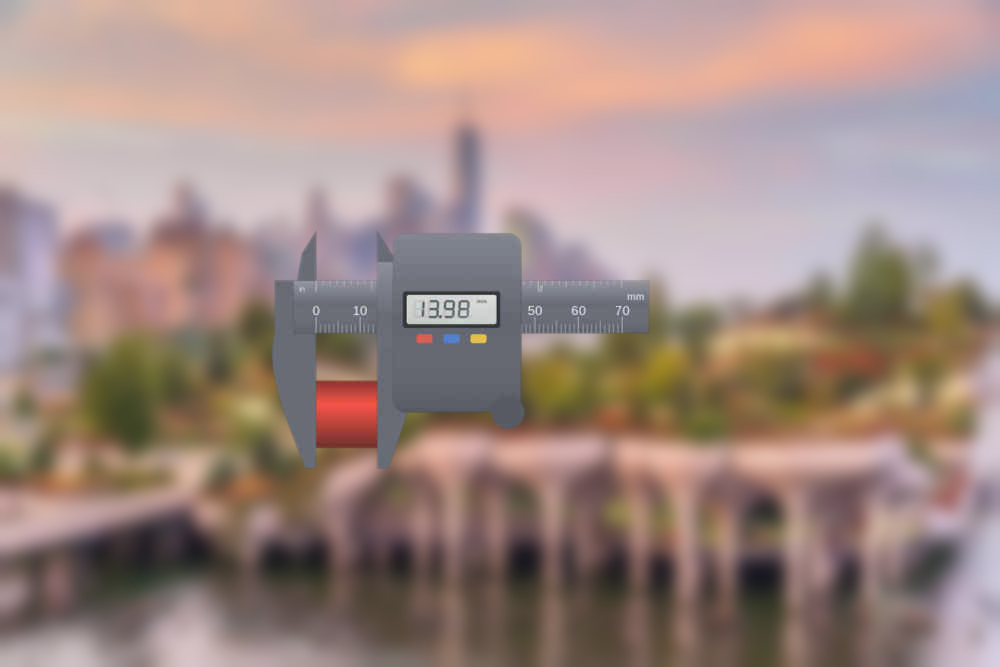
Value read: 13.98 mm
